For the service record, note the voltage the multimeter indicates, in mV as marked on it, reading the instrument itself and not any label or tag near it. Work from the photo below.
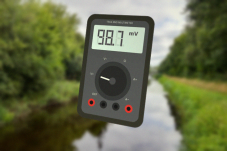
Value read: 98.7 mV
